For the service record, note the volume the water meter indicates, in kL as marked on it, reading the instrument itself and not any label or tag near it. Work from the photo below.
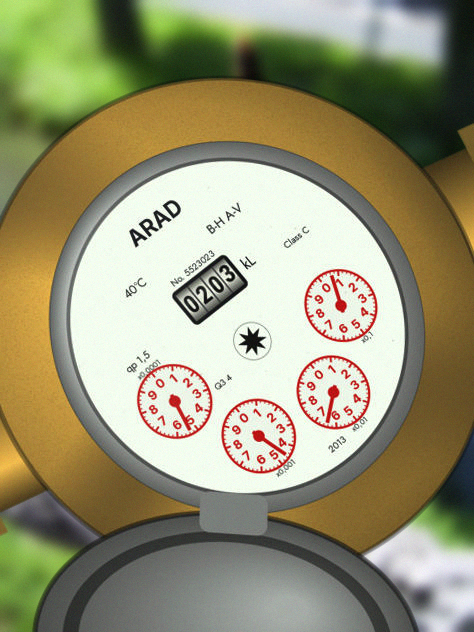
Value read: 203.0645 kL
